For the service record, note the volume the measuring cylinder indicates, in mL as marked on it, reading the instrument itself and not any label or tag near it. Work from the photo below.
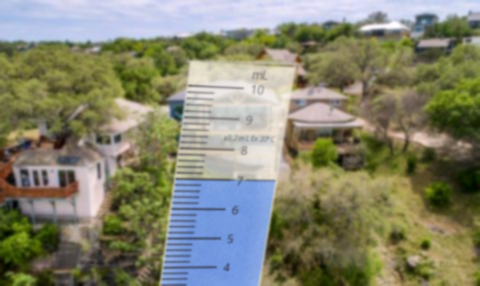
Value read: 7 mL
